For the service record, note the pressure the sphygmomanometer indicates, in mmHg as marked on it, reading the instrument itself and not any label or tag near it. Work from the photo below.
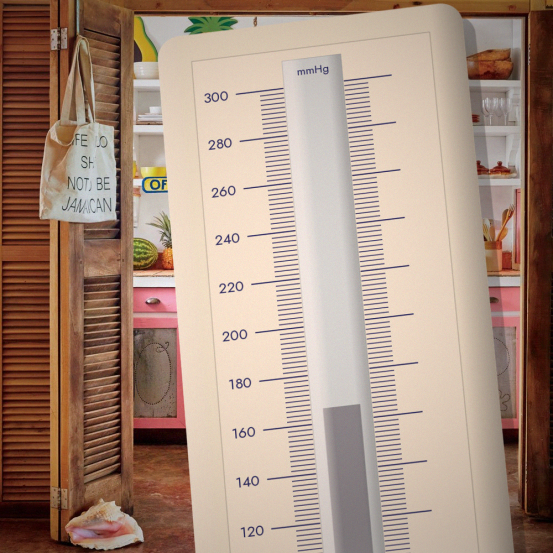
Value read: 166 mmHg
